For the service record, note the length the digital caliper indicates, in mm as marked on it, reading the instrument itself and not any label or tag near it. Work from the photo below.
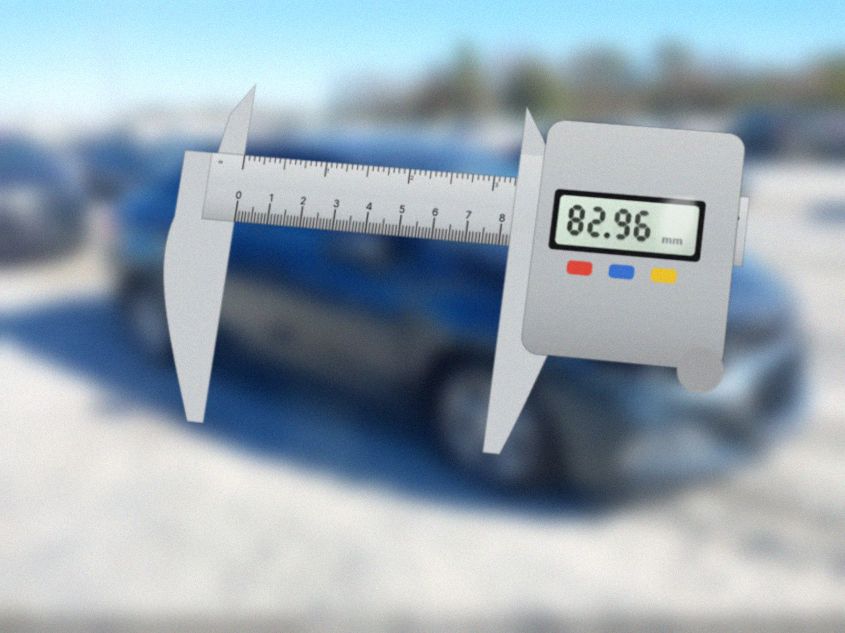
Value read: 82.96 mm
